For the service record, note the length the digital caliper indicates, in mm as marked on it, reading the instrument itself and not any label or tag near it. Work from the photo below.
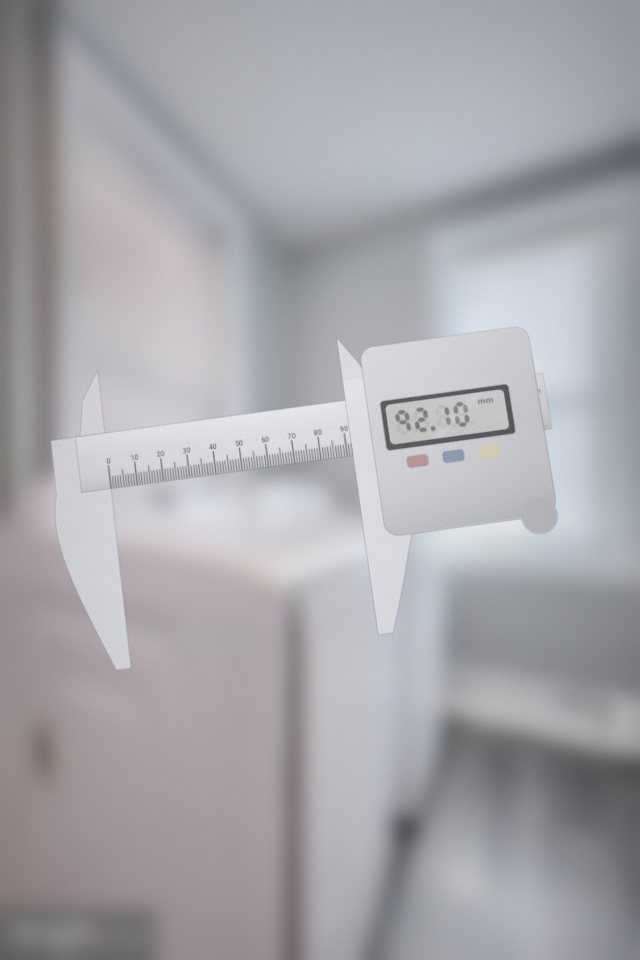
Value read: 92.10 mm
